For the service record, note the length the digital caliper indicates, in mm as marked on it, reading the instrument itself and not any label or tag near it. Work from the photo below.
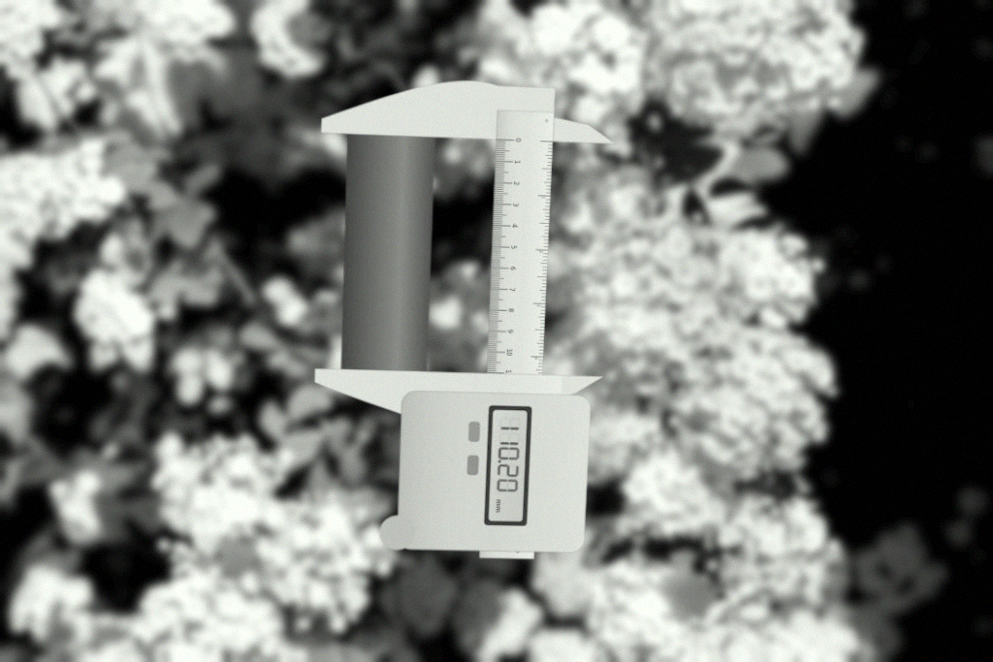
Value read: 110.20 mm
